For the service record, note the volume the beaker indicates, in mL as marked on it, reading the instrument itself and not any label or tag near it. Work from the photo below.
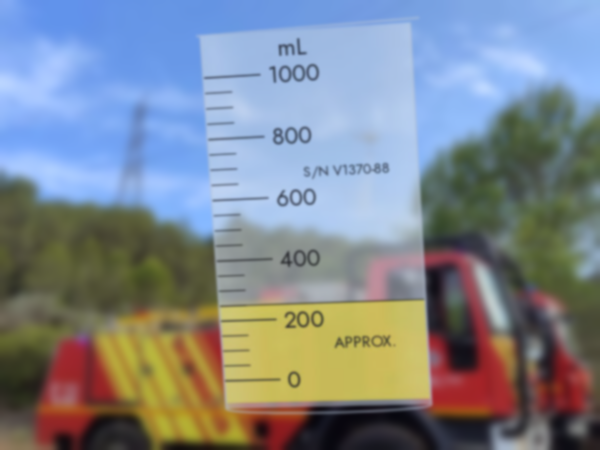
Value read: 250 mL
